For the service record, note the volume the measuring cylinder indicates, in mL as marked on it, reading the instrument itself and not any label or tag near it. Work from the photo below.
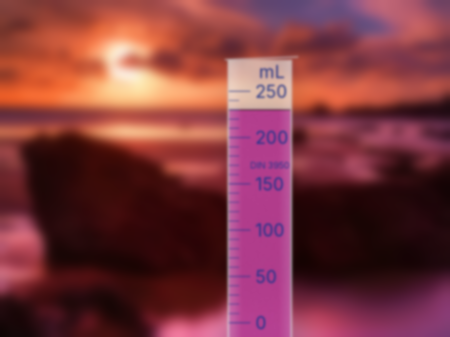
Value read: 230 mL
